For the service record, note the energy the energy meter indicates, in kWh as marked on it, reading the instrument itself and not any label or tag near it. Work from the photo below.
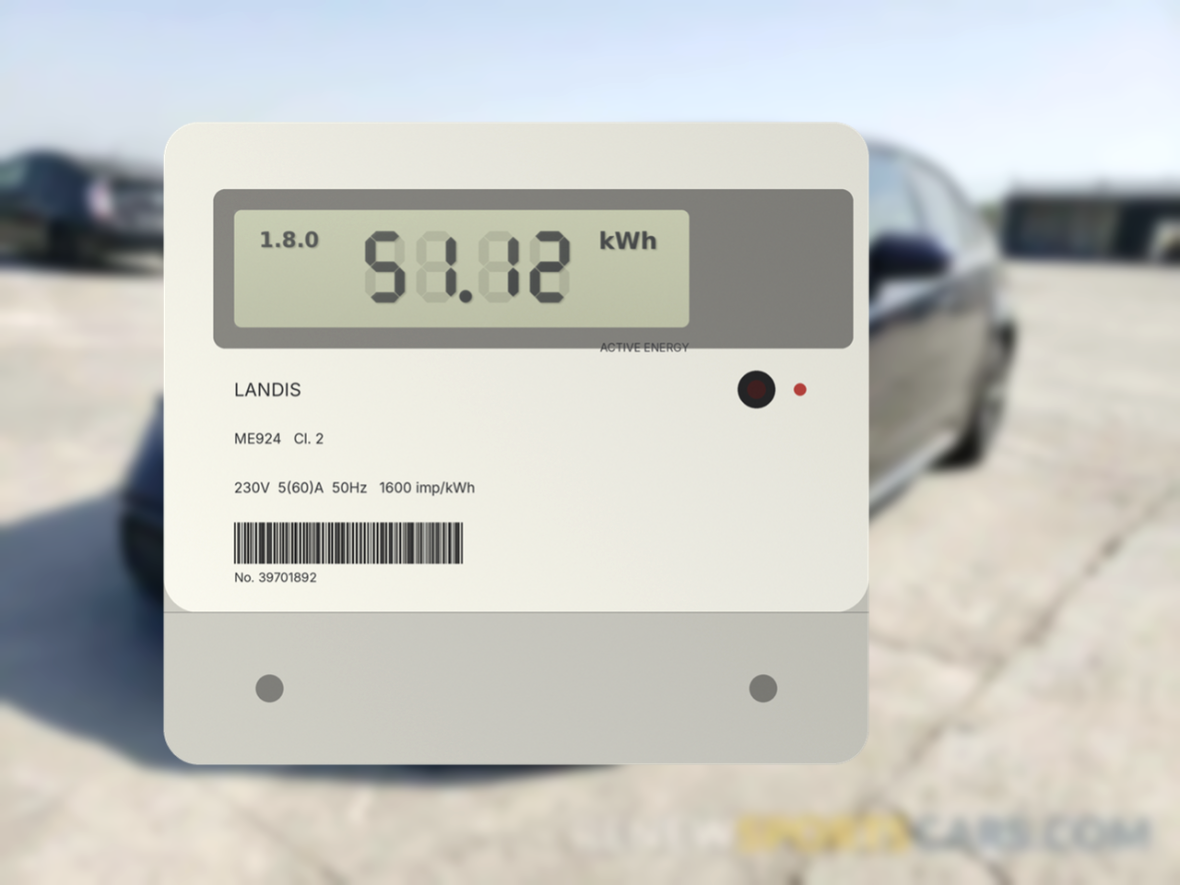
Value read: 51.12 kWh
